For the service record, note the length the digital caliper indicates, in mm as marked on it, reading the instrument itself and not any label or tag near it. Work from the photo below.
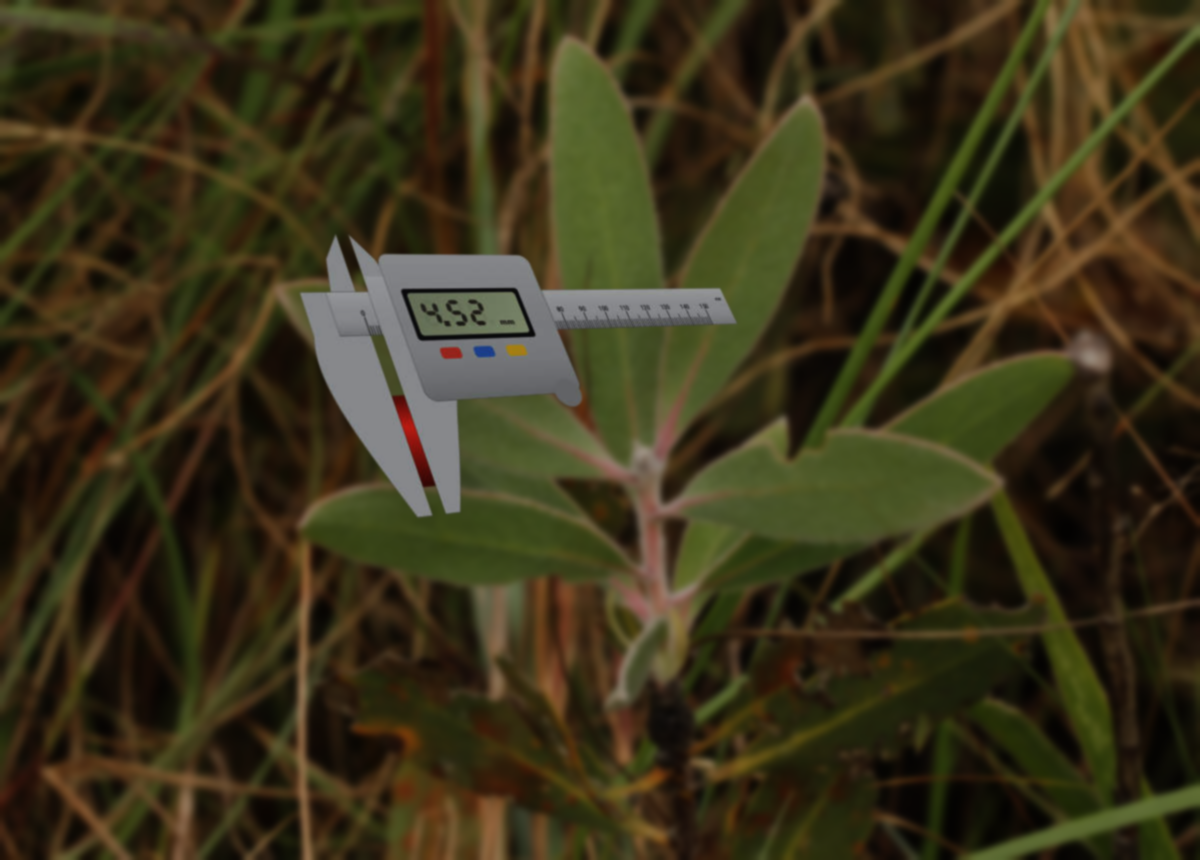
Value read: 4.52 mm
